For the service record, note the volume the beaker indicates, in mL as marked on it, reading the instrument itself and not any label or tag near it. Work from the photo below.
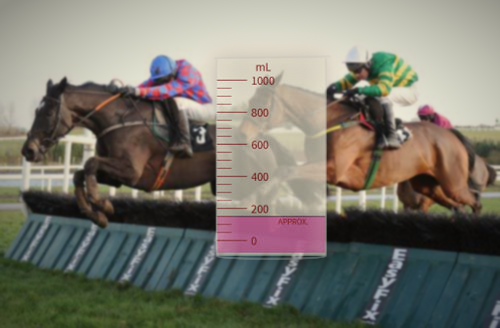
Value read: 150 mL
